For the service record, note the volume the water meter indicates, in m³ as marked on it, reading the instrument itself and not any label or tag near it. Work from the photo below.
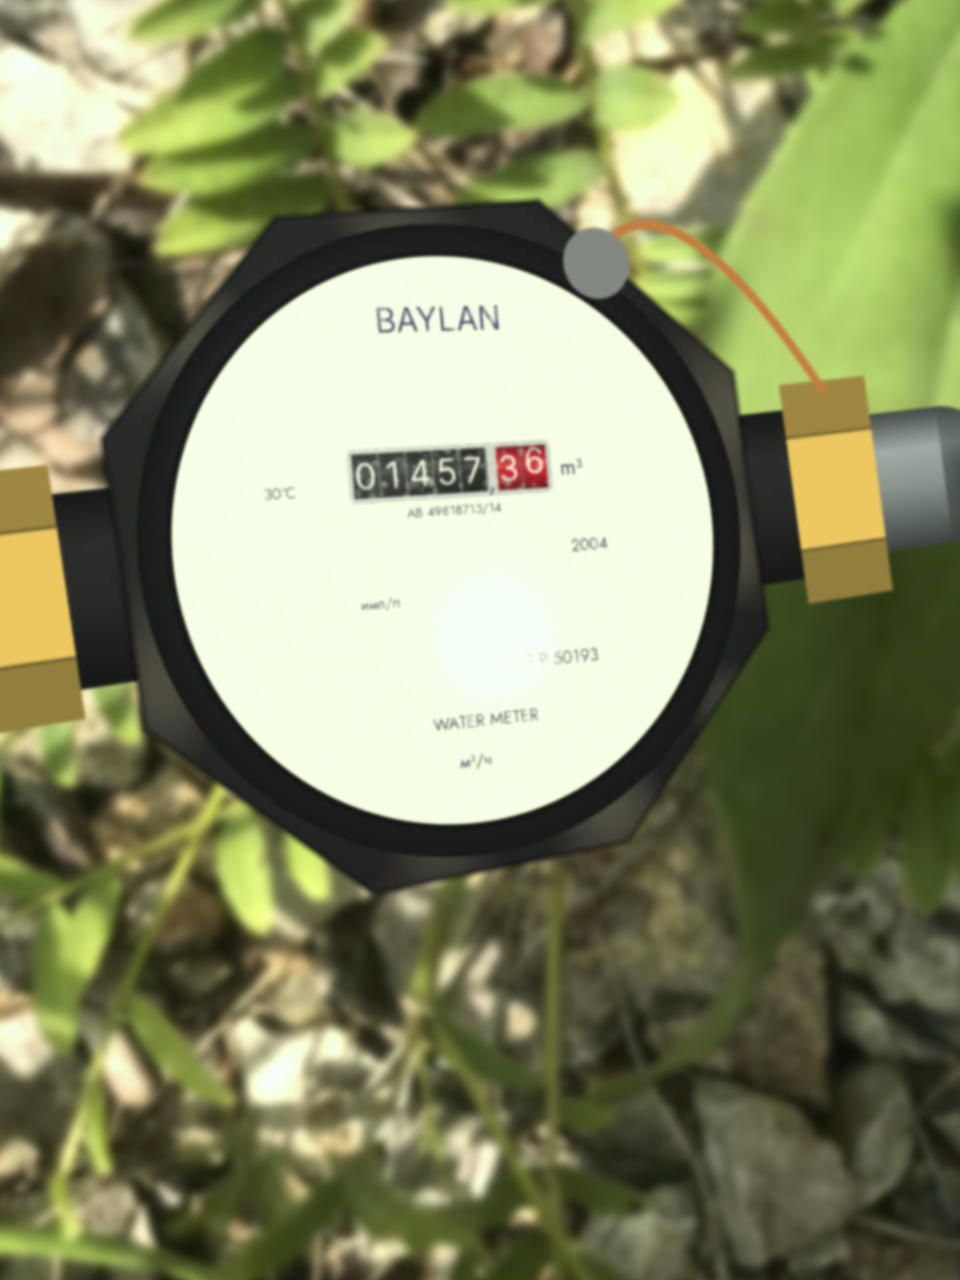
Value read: 1457.36 m³
